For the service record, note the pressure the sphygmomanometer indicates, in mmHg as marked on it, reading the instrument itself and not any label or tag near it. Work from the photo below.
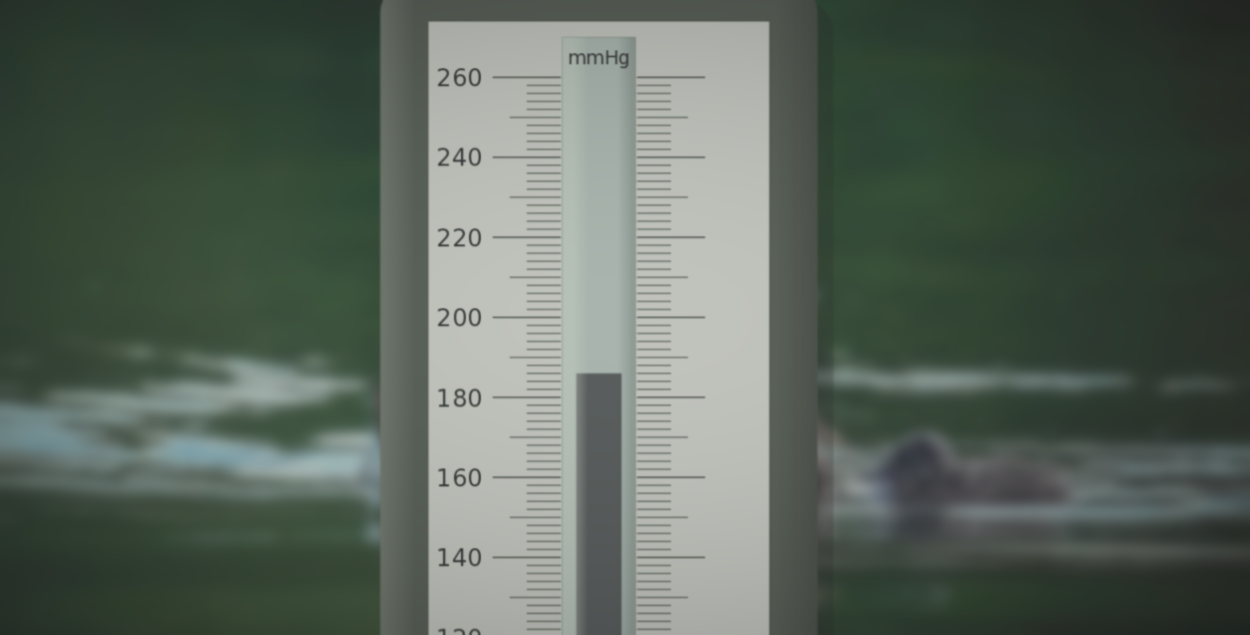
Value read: 186 mmHg
